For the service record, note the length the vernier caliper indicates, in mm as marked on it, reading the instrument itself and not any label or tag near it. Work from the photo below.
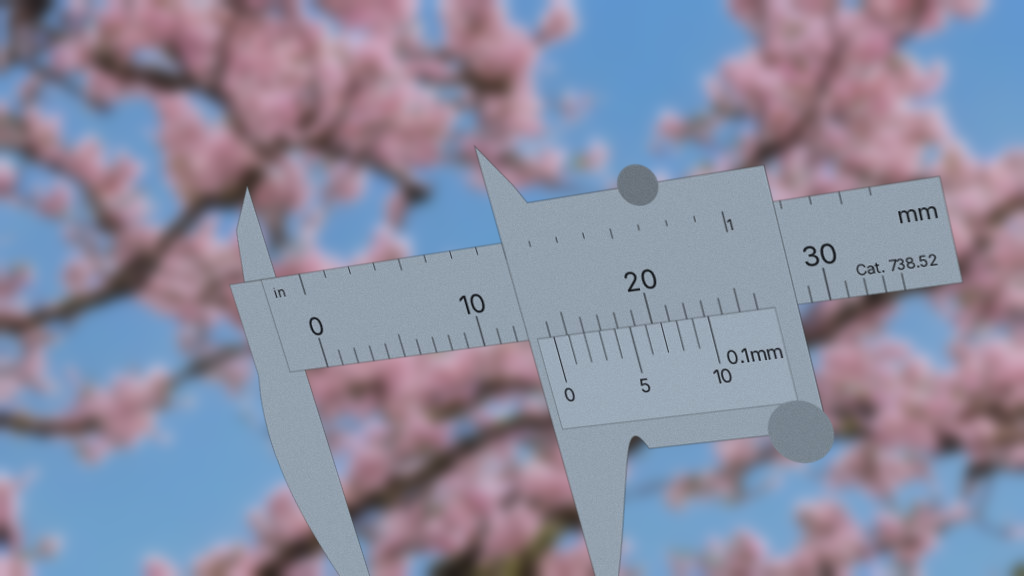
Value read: 14.2 mm
